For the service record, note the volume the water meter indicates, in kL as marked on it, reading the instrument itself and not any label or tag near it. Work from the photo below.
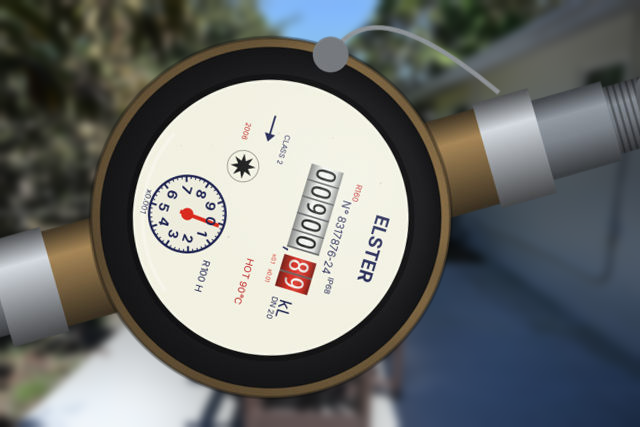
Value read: 900.890 kL
